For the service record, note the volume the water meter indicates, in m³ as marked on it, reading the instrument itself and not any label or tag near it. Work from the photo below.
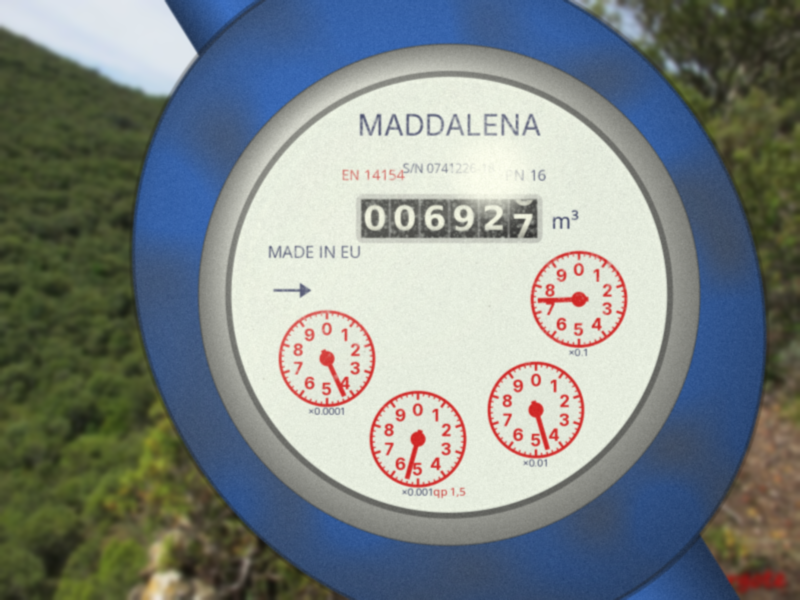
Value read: 6926.7454 m³
